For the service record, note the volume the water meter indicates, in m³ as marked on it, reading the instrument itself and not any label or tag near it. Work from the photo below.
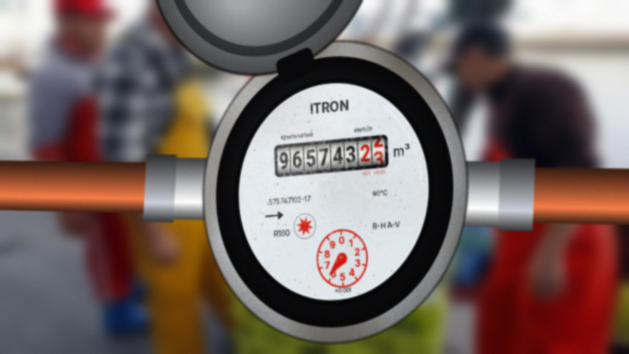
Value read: 965743.226 m³
